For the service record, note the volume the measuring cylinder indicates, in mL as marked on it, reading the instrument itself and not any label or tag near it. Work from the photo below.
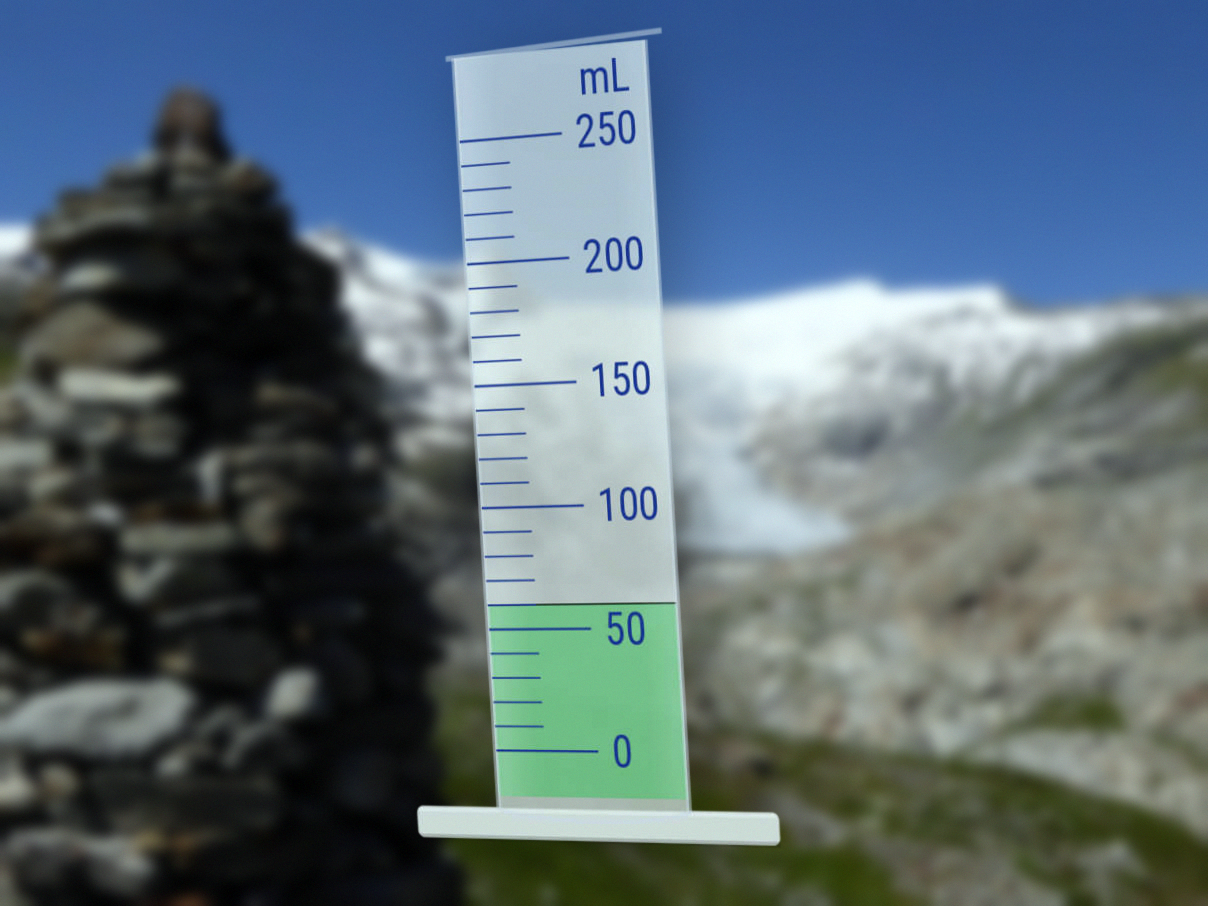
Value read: 60 mL
